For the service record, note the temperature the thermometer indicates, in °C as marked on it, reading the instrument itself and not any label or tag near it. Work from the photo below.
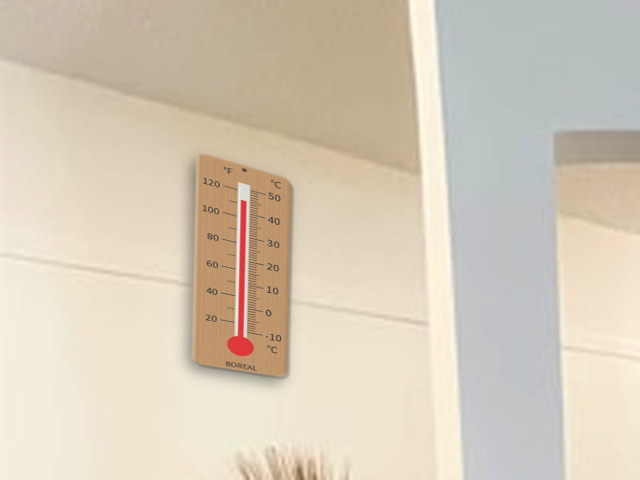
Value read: 45 °C
